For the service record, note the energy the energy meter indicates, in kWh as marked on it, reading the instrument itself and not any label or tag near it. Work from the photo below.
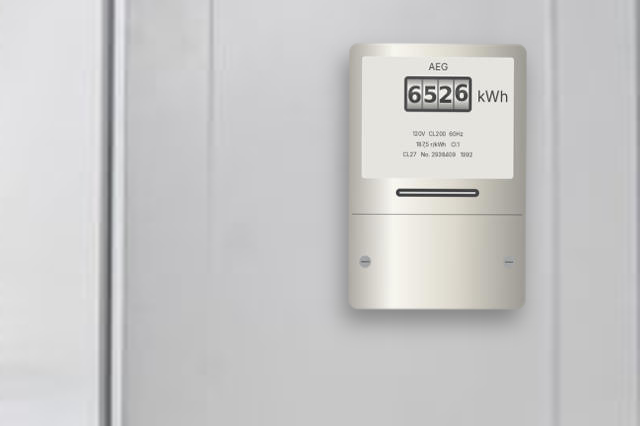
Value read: 6526 kWh
